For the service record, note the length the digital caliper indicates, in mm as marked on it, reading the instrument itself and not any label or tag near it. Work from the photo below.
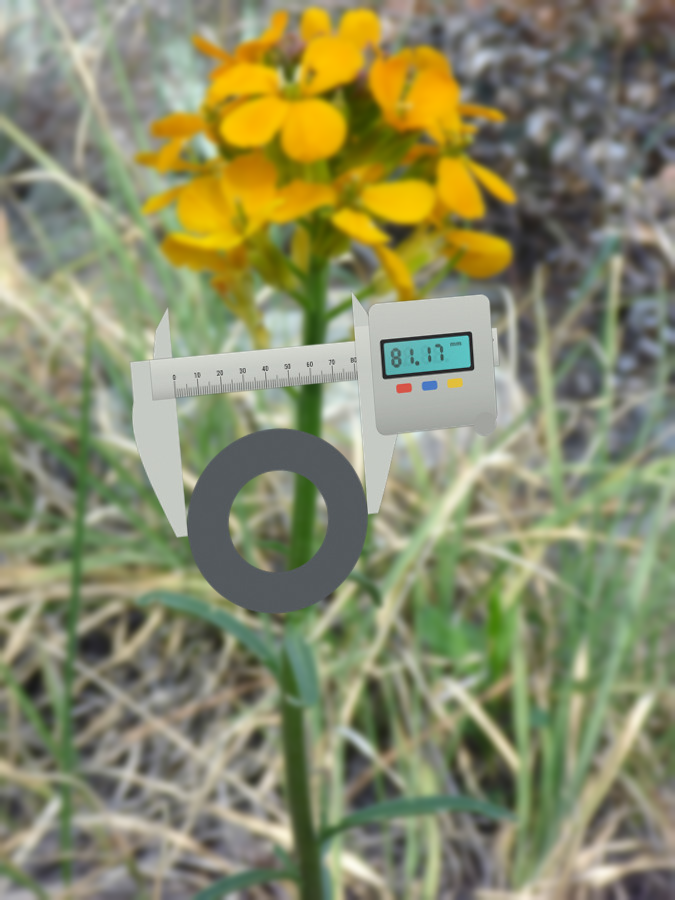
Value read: 81.17 mm
